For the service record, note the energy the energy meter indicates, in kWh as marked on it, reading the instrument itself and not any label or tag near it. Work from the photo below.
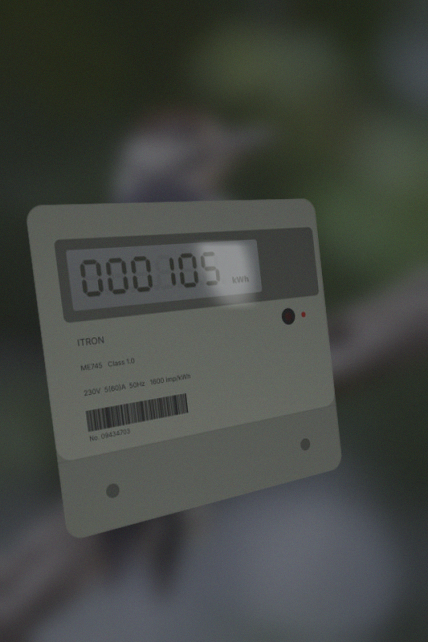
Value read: 105 kWh
